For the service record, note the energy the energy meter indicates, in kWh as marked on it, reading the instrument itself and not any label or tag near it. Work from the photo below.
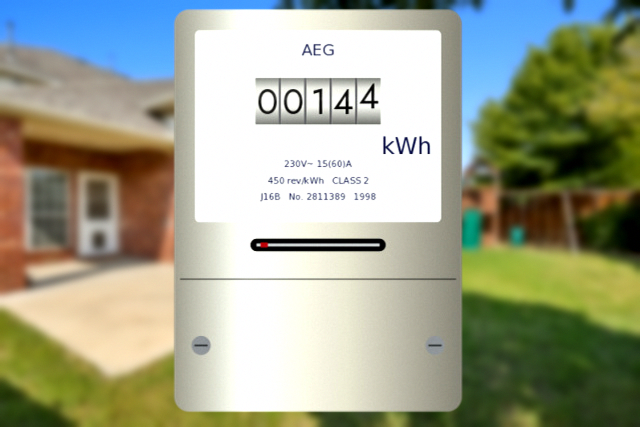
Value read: 144 kWh
